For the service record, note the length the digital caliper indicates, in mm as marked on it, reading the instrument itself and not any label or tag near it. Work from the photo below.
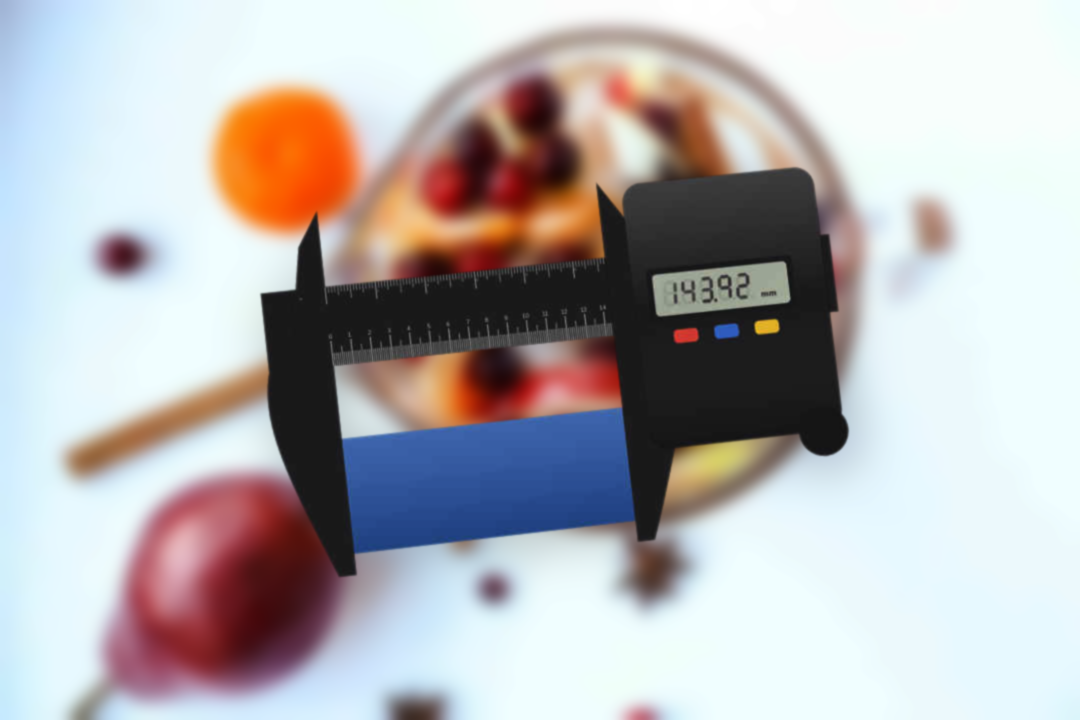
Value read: 143.92 mm
